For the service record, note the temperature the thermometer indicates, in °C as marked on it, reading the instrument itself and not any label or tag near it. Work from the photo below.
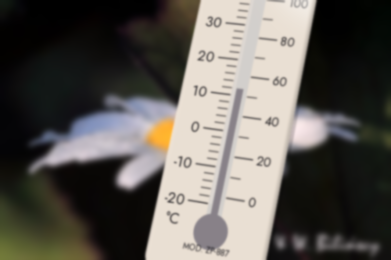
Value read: 12 °C
